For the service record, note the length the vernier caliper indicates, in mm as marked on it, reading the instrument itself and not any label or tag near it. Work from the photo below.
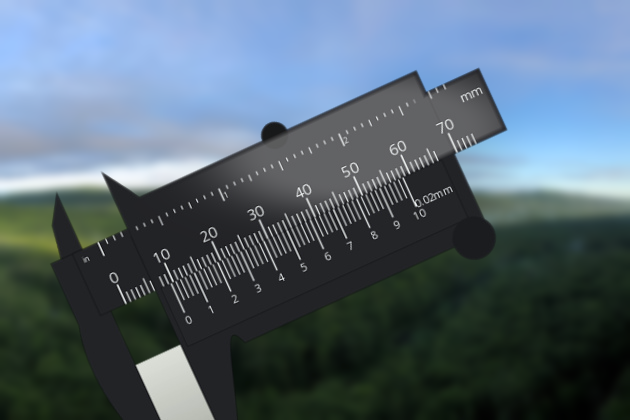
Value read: 9.5 mm
